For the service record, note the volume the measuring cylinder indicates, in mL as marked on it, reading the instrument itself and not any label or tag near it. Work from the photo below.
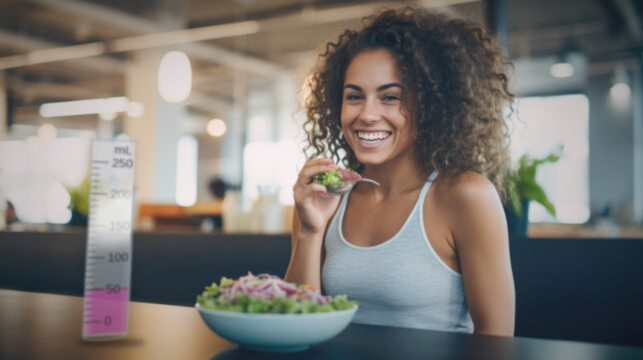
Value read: 50 mL
